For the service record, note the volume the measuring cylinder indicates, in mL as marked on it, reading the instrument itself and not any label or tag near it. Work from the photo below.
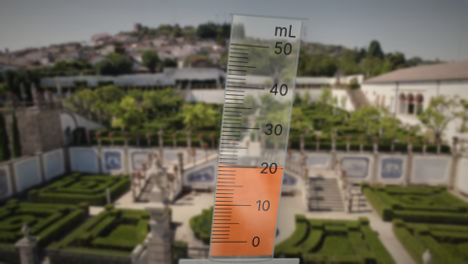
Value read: 20 mL
